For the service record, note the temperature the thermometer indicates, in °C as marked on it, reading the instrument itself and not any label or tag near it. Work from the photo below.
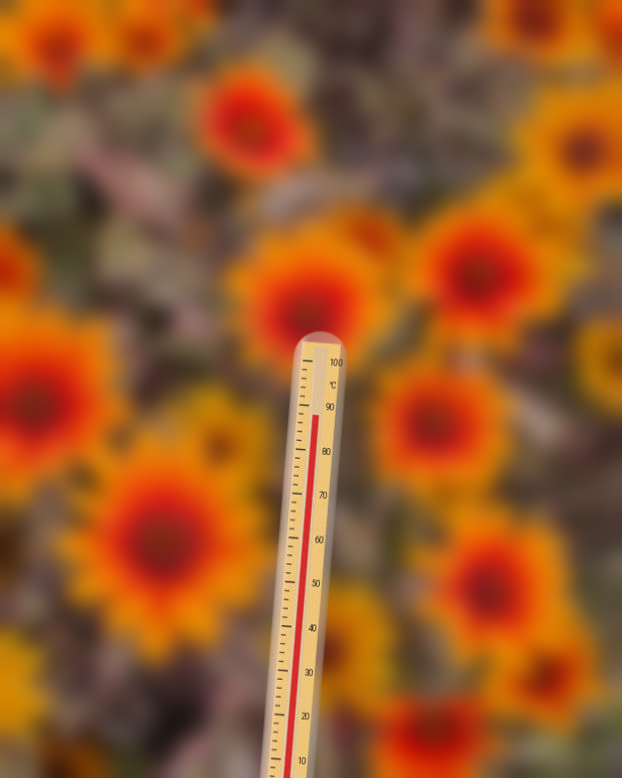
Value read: 88 °C
